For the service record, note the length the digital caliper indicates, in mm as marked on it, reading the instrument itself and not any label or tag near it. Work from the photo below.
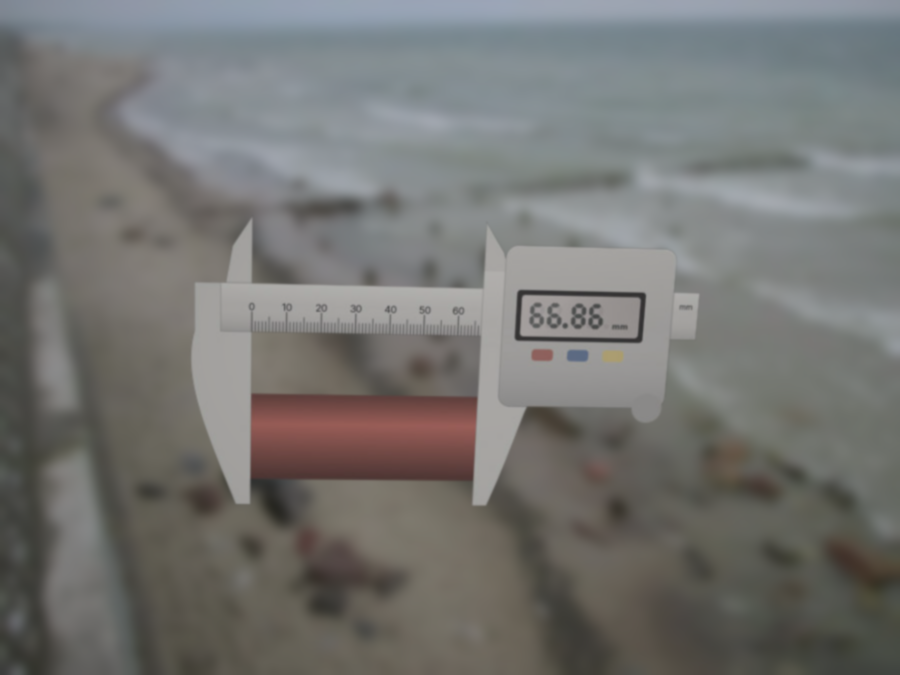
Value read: 66.86 mm
